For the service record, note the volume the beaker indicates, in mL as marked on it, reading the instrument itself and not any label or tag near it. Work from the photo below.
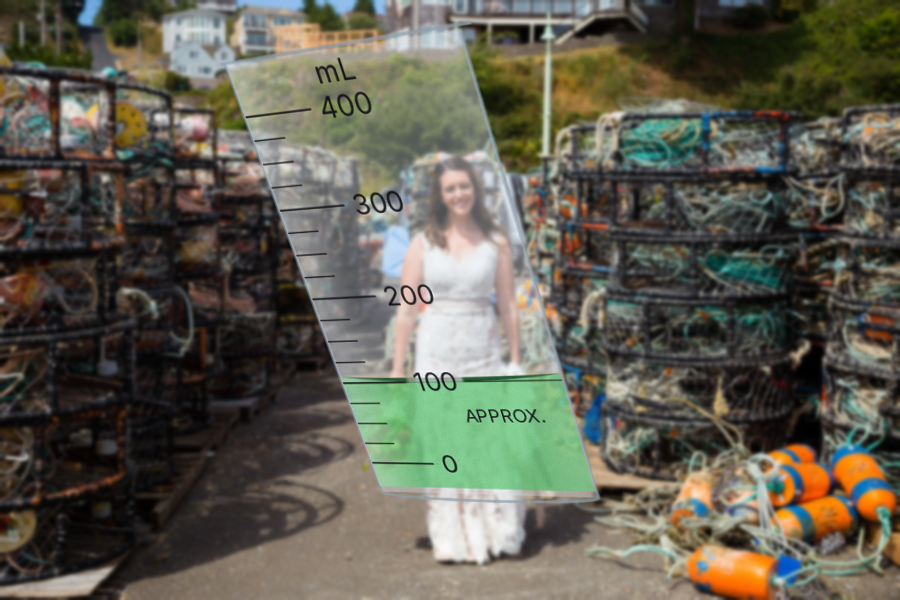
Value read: 100 mL
